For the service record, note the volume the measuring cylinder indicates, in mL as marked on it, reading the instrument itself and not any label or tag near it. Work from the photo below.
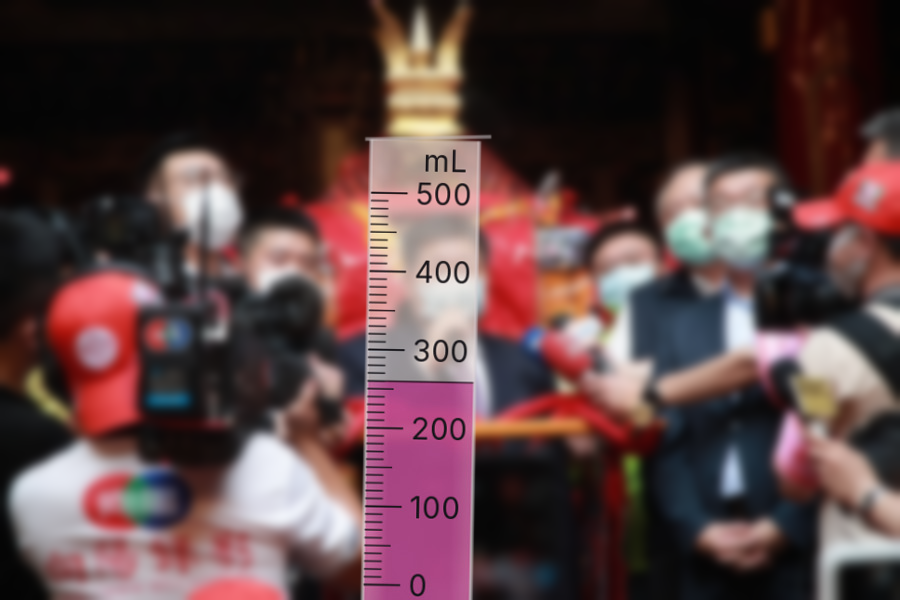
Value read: 260 mL
